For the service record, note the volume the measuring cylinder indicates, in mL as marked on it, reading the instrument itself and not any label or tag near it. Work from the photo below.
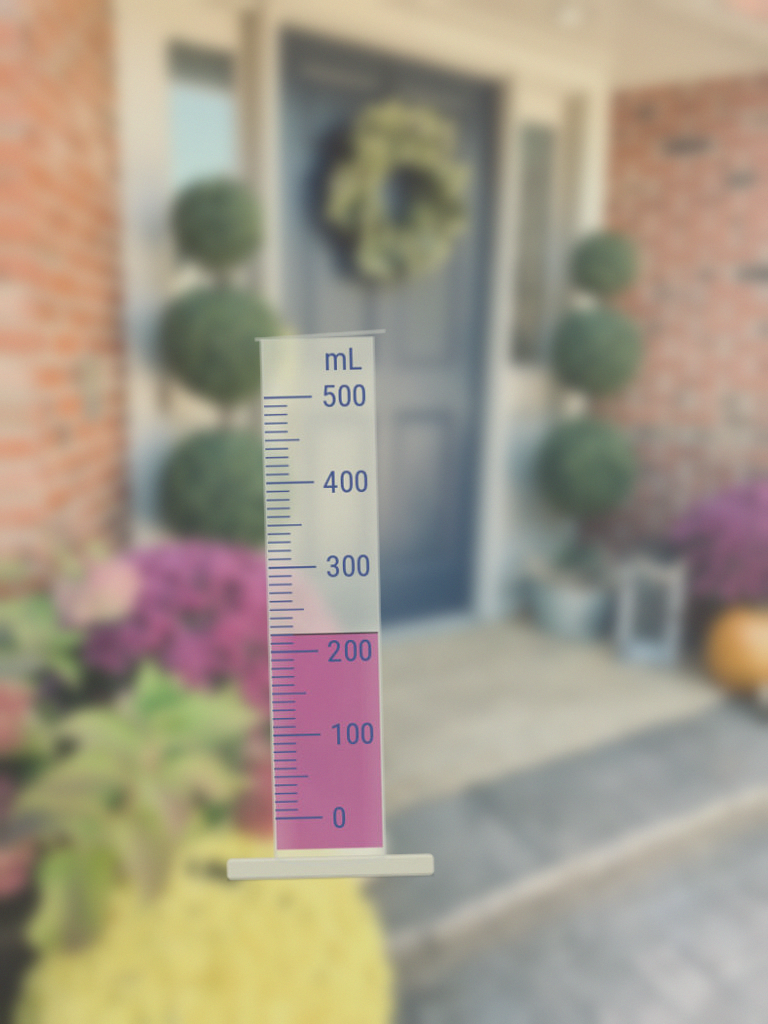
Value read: 220 mL
